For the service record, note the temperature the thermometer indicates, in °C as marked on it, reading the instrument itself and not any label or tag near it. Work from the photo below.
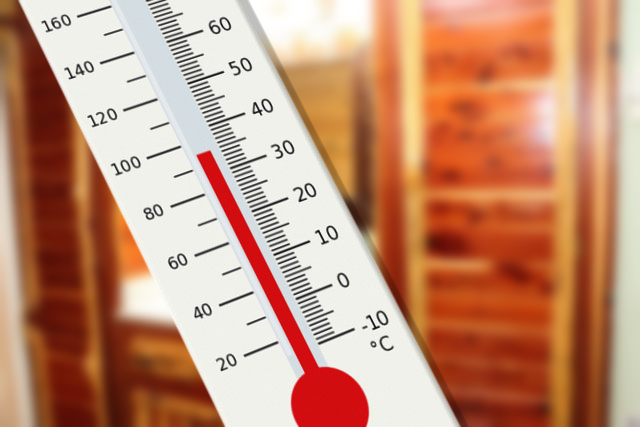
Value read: 35 °C
